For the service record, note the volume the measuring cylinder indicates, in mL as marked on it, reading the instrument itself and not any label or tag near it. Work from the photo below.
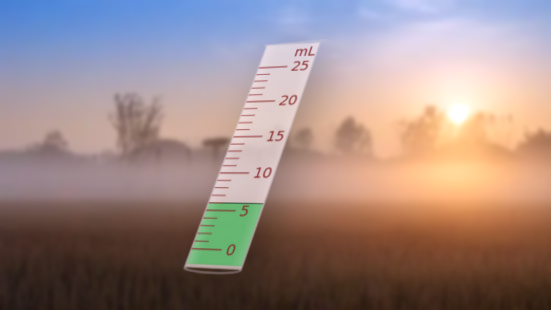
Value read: 6 mL
